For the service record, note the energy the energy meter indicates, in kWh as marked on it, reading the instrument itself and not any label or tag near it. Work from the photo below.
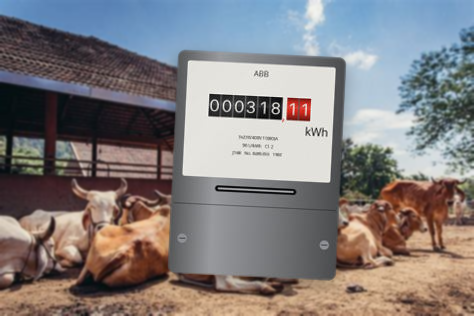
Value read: 318.11 kWh
